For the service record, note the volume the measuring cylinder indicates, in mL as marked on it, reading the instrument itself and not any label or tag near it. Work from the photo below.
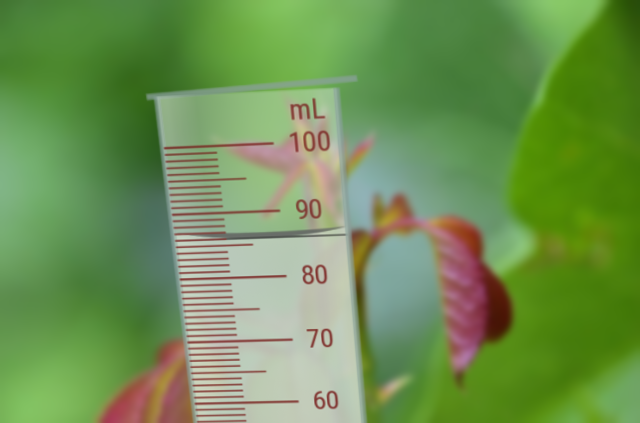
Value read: 86 mL
